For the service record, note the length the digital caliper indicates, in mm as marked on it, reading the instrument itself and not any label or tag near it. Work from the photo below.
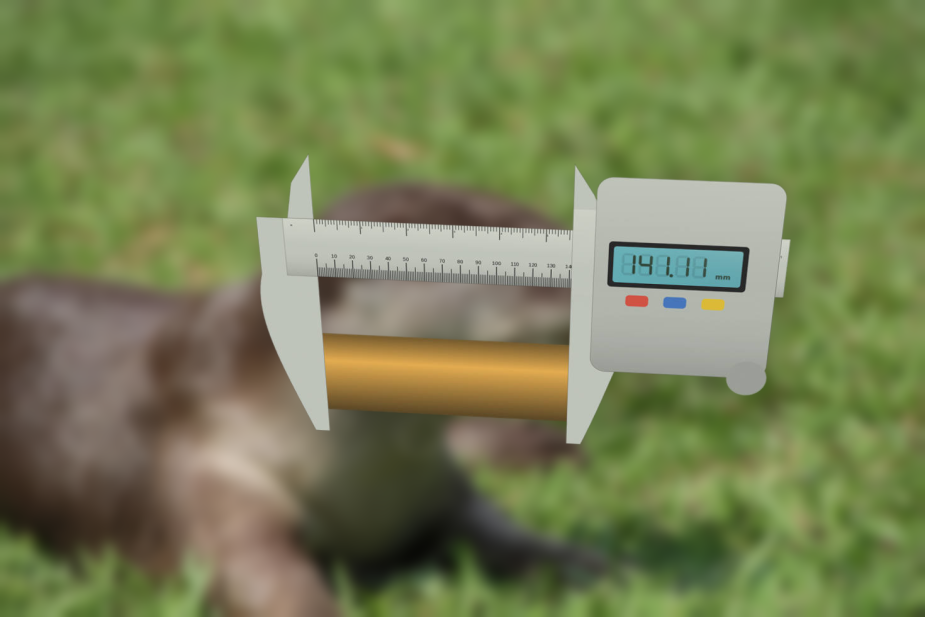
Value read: 141.11 mm
